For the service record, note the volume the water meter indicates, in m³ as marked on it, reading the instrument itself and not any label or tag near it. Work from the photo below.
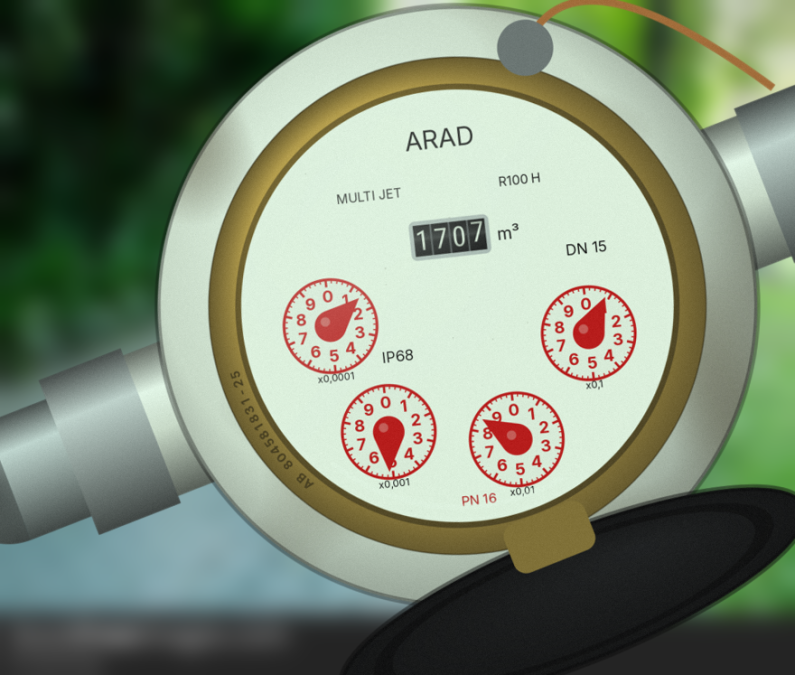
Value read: 1707.0851 m³
